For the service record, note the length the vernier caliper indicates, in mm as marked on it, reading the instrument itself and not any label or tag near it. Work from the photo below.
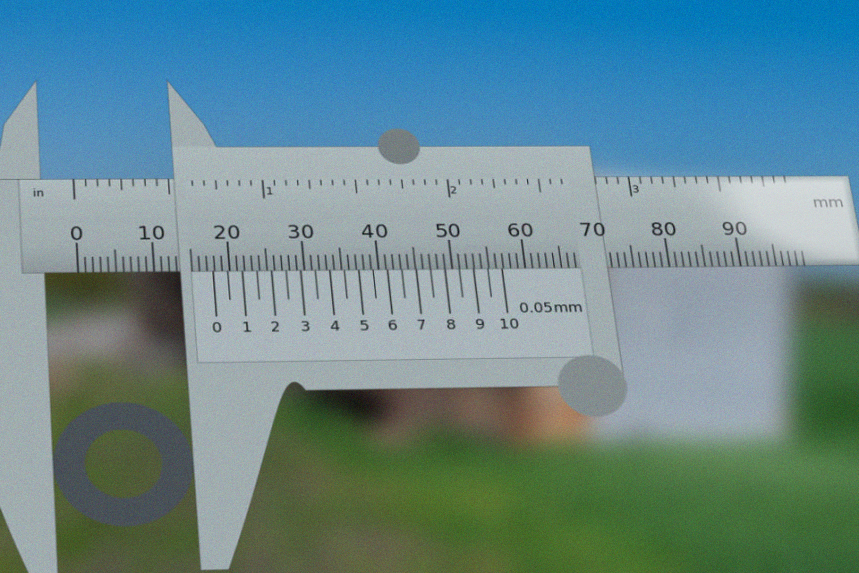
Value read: 17.8 mm
